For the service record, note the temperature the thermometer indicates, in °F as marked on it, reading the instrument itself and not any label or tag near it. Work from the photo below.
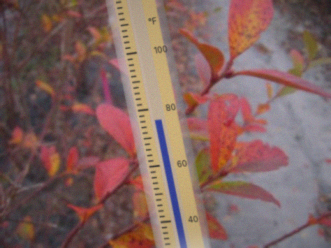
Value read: 76 °F
